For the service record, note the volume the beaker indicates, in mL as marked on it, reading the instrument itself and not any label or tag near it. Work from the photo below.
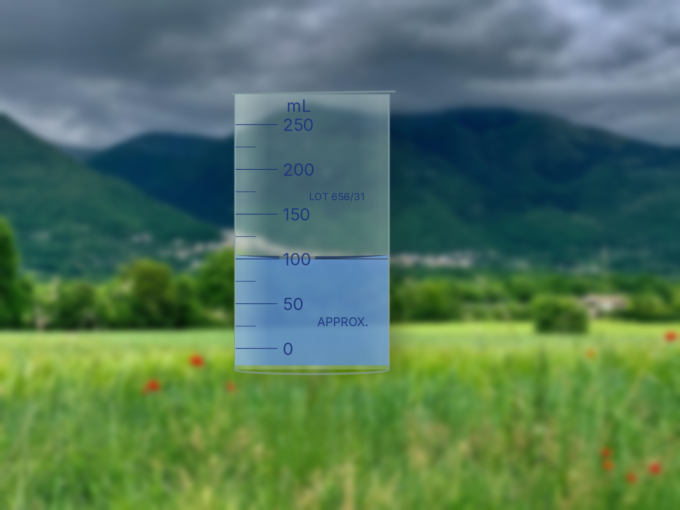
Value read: 100 mL
